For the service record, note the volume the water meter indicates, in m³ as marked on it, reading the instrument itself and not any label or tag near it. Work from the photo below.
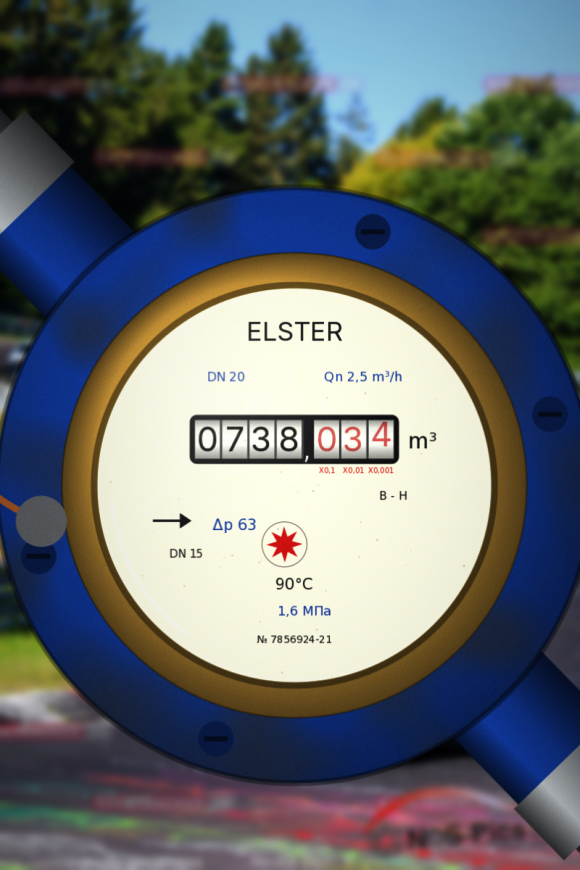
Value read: 738.034 m³
